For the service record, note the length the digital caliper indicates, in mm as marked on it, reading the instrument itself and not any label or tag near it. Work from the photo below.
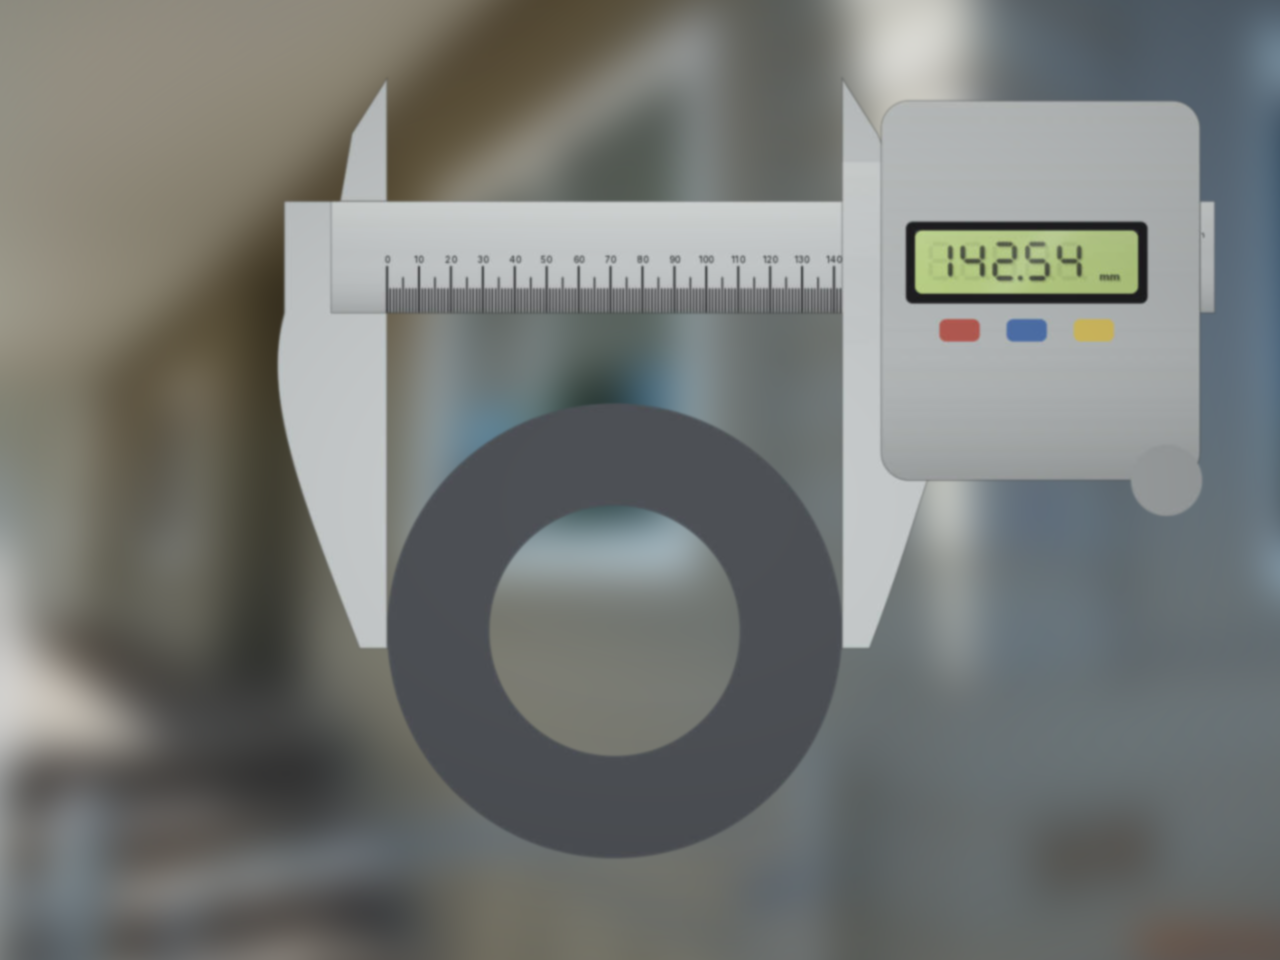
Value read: 142.54 mm
